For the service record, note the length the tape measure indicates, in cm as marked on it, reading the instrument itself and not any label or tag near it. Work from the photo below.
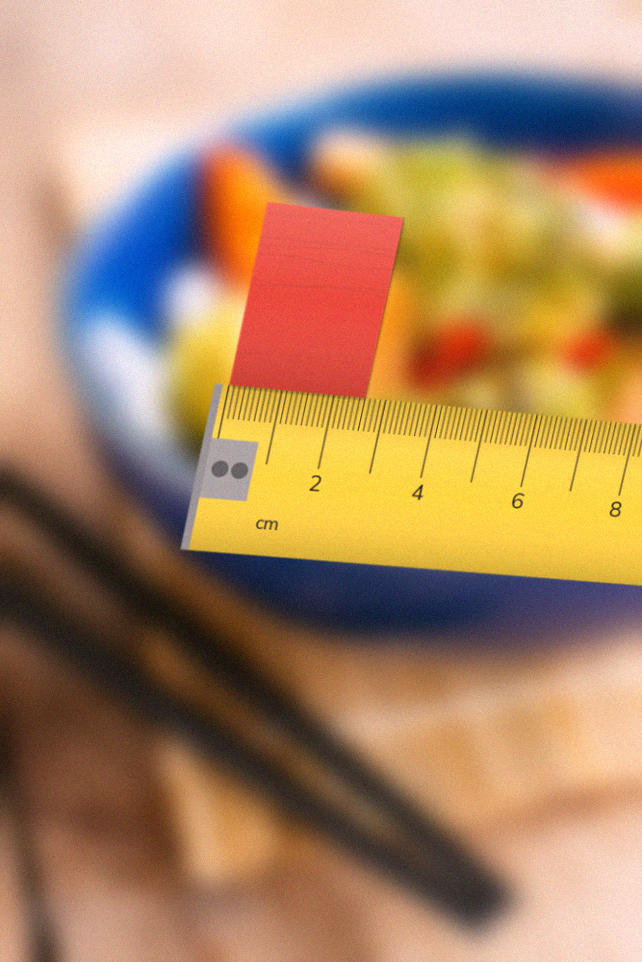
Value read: 2.6 cm
